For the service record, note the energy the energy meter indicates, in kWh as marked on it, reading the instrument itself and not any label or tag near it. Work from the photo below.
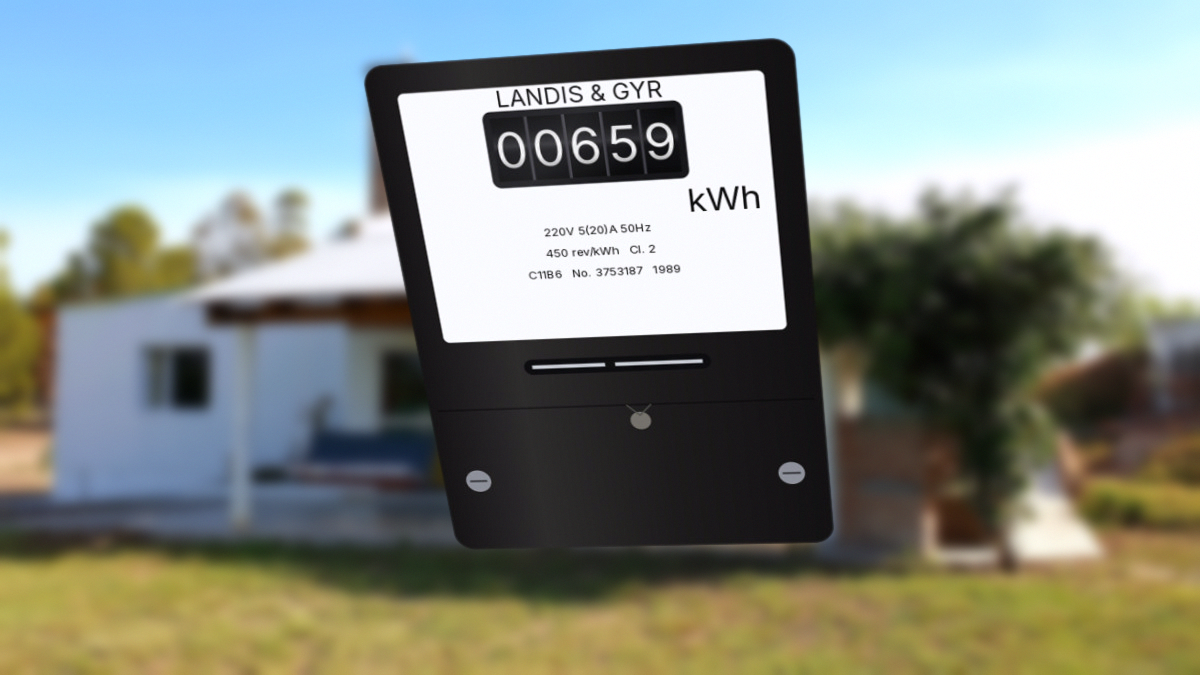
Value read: 659 kWh
